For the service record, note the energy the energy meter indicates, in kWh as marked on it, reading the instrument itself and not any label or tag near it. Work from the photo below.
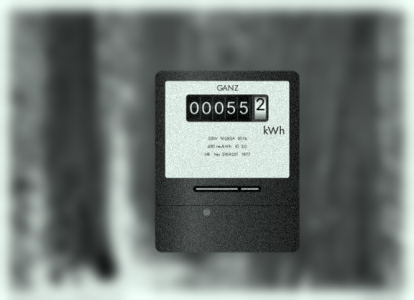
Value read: 55.2 kWh
